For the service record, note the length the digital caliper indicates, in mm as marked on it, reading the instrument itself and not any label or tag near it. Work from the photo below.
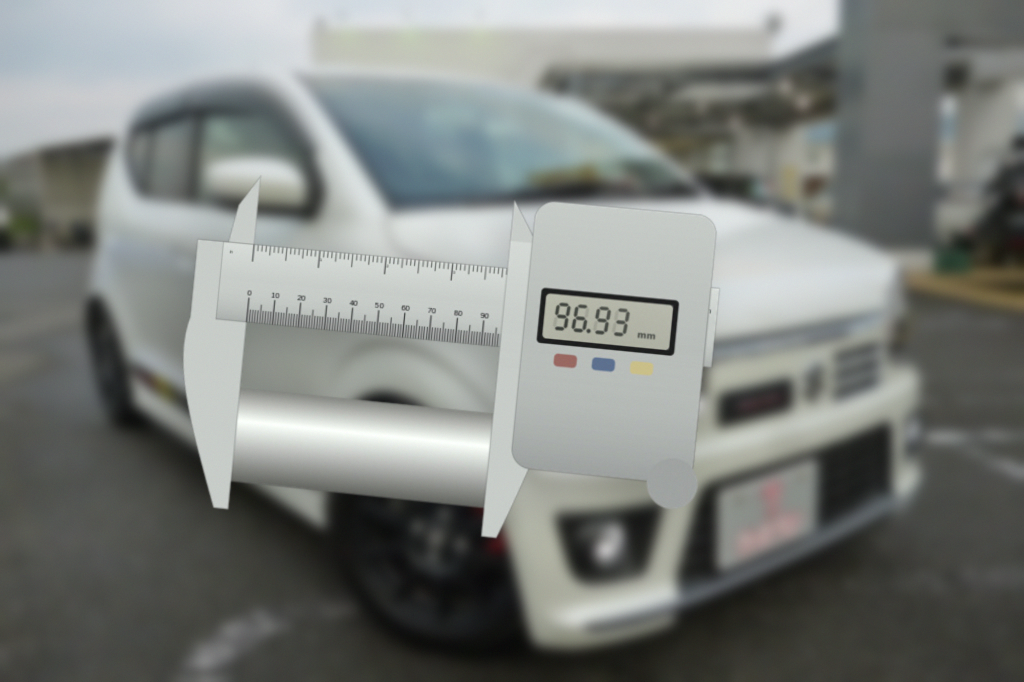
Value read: 96.93 mm
